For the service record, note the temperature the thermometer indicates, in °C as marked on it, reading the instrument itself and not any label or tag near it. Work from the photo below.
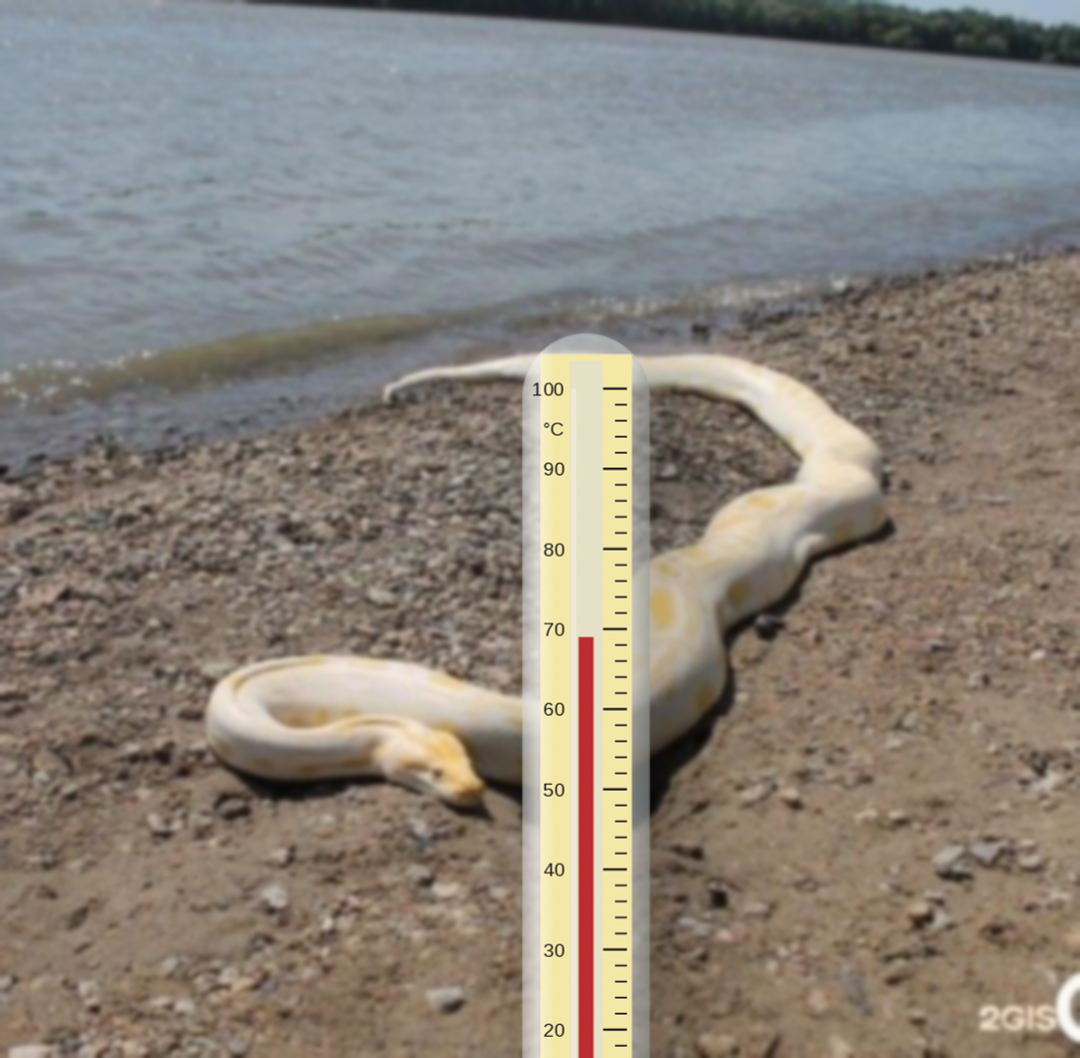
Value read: 69 °C
